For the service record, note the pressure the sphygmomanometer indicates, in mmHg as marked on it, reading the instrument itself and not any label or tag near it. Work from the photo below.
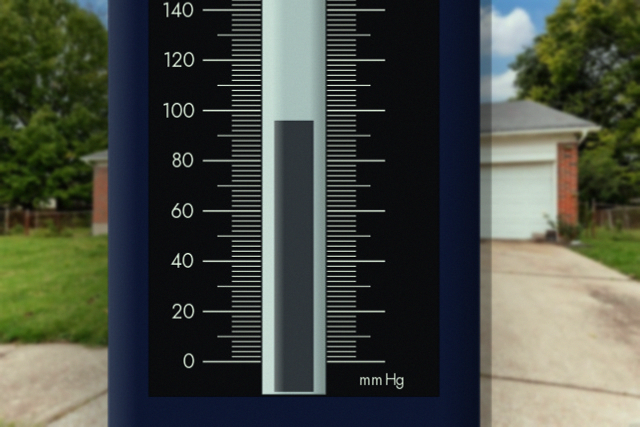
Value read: 96 mmHg
